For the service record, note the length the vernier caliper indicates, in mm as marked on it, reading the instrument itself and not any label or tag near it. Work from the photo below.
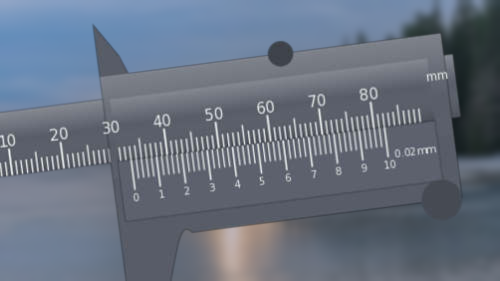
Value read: 33.0 mm
